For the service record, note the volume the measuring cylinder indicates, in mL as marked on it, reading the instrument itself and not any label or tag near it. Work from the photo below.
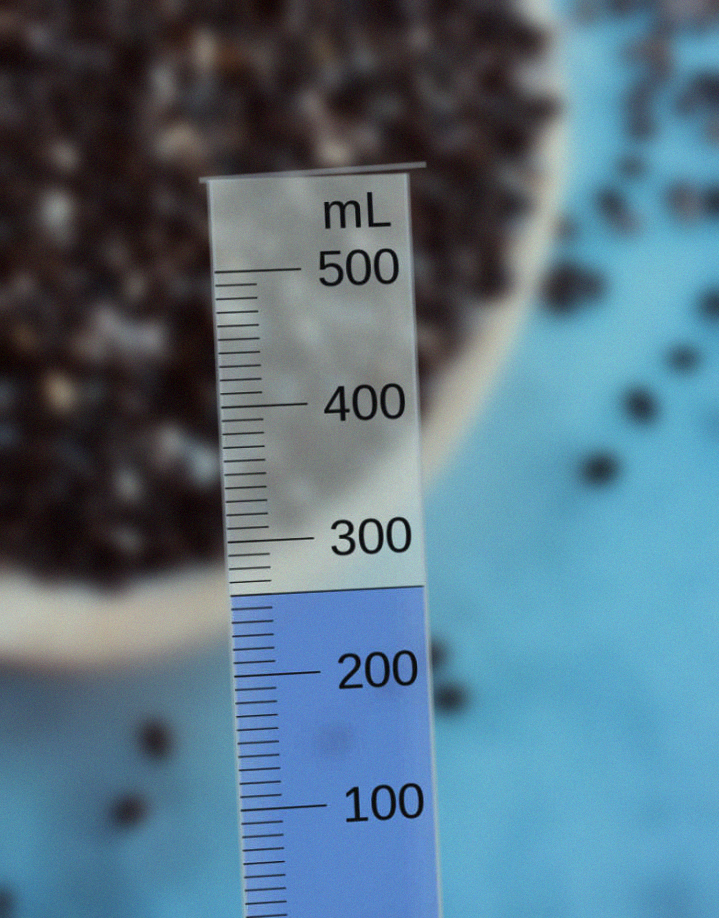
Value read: 260 mL
